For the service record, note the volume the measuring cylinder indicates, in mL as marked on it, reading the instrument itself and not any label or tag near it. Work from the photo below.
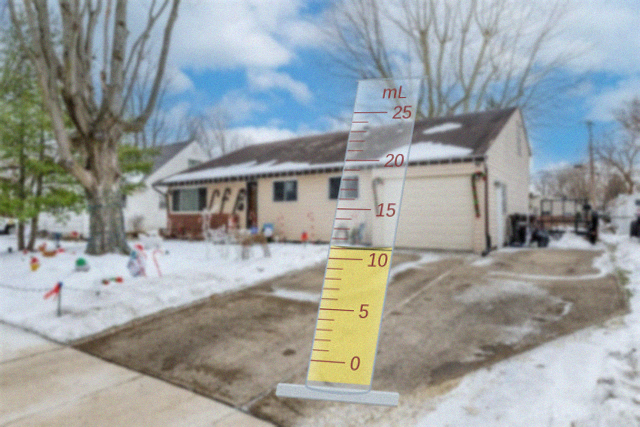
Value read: 11 mL
